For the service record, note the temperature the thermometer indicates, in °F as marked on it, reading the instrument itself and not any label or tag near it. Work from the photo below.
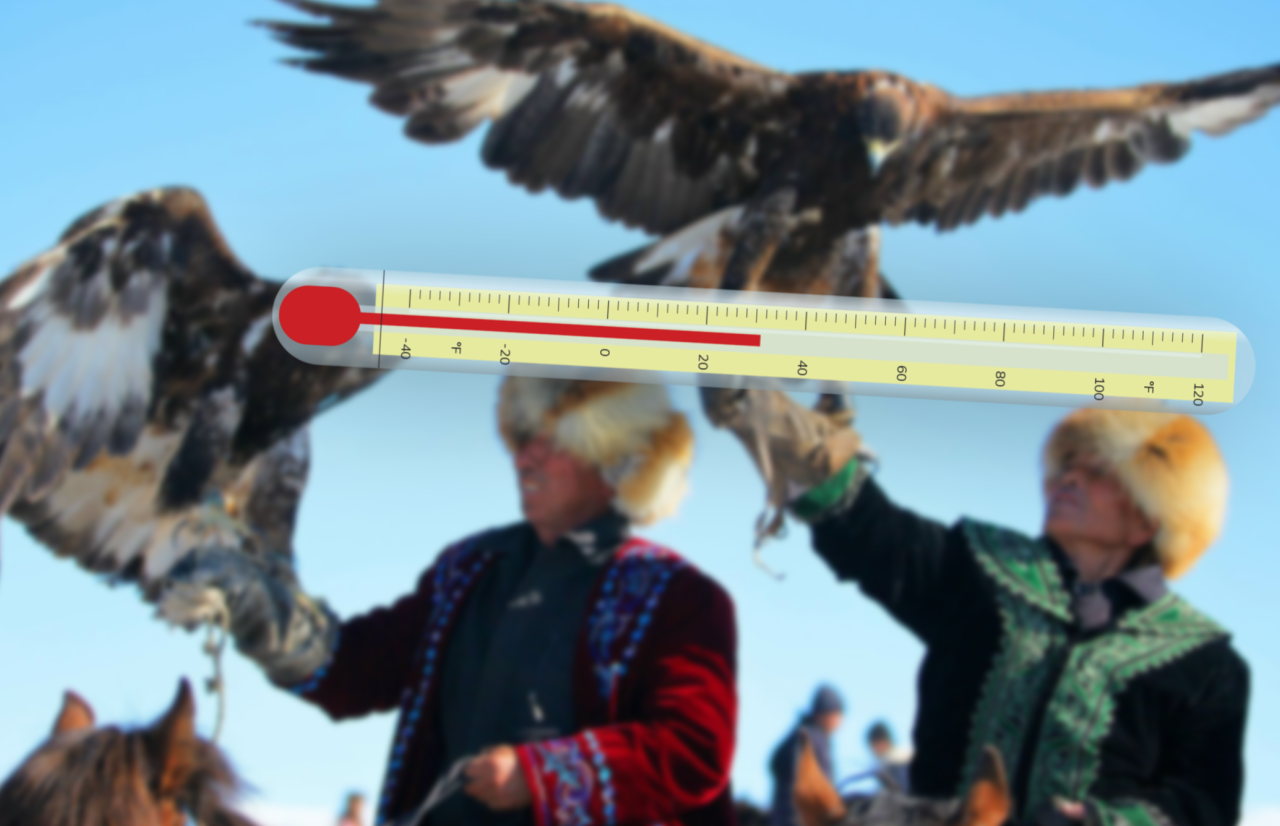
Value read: 31 °F
